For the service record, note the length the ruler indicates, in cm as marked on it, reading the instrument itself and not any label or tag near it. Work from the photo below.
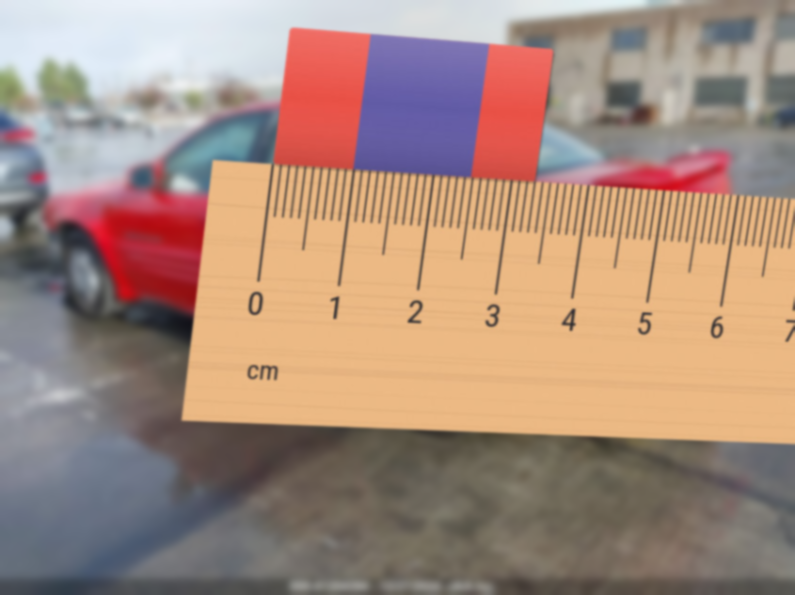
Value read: 3.3 cm
